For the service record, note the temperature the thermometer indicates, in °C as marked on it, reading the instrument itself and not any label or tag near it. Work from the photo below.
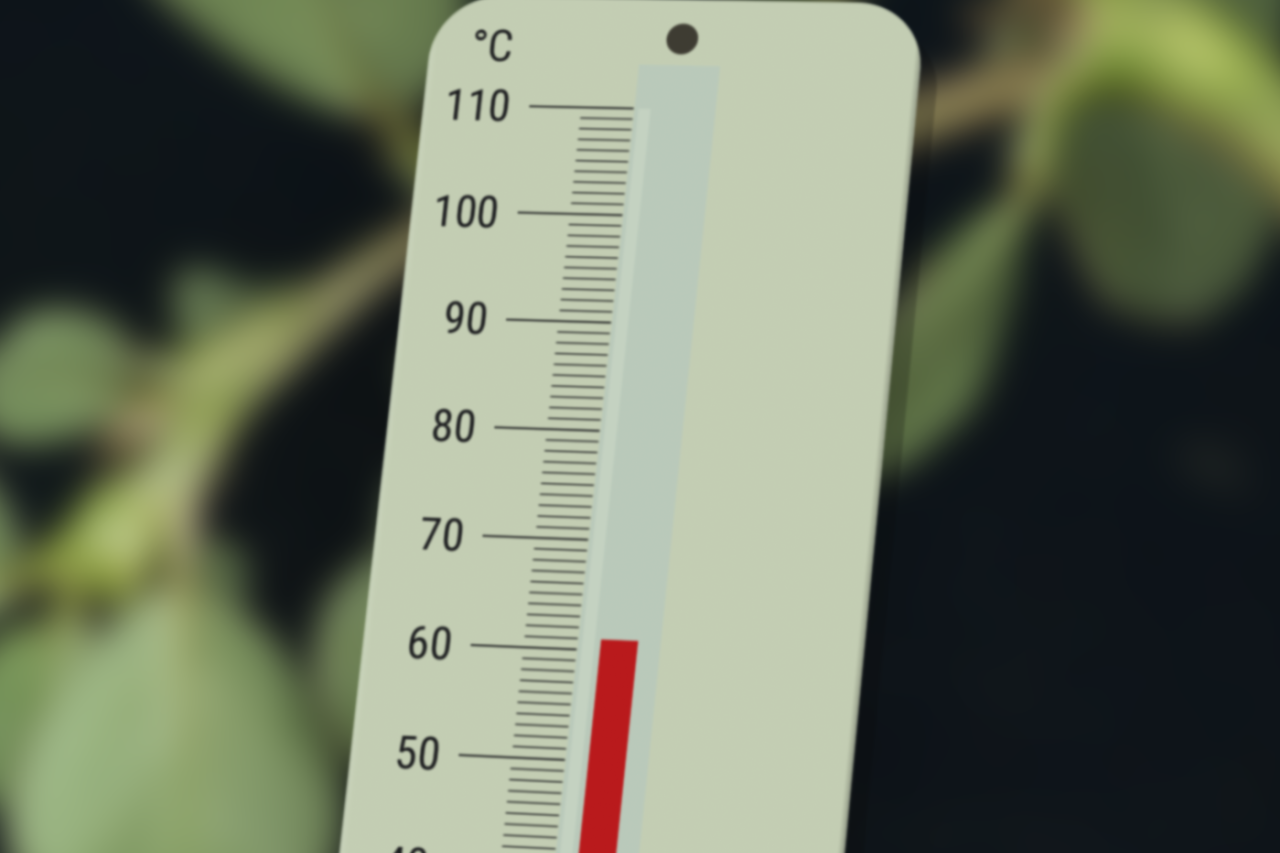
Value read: 61 °C
